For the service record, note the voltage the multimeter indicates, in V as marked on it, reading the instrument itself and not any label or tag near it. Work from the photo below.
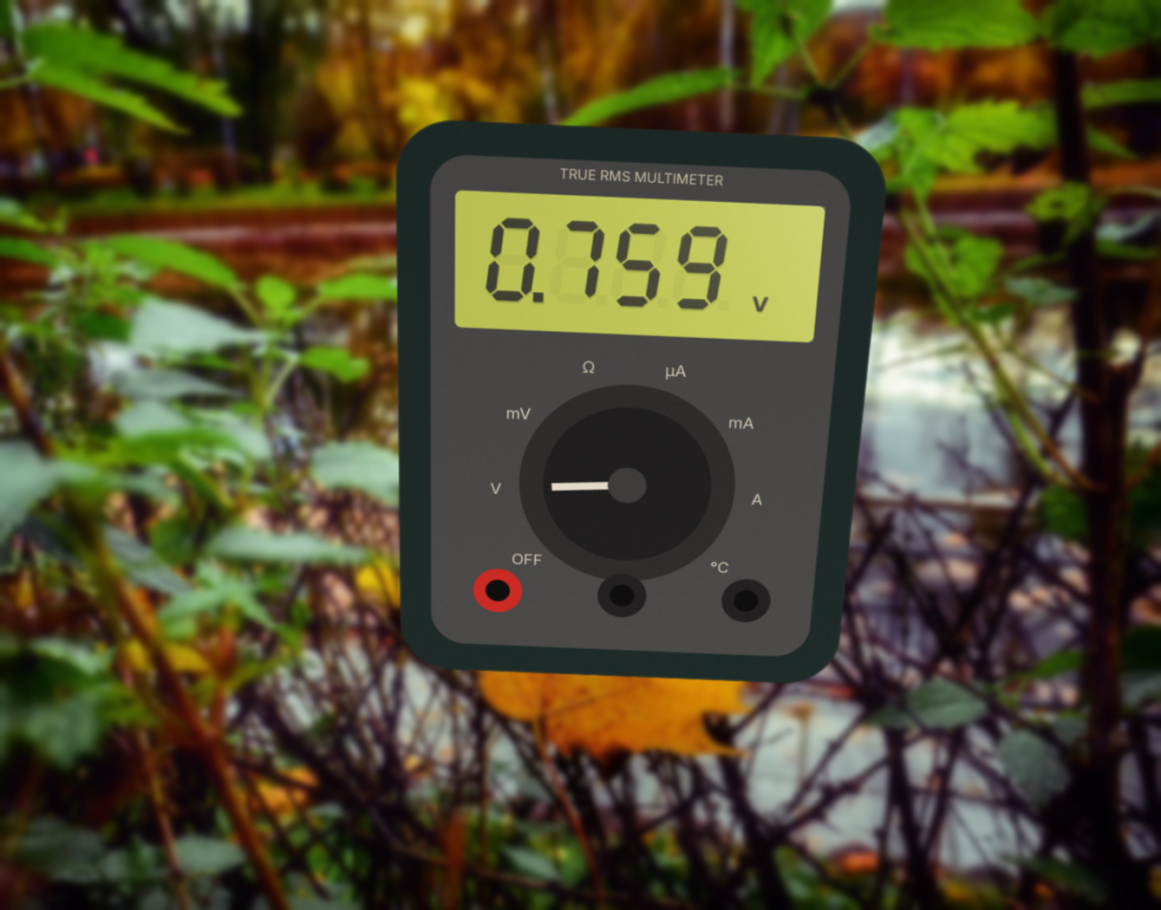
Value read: 0.759 V
